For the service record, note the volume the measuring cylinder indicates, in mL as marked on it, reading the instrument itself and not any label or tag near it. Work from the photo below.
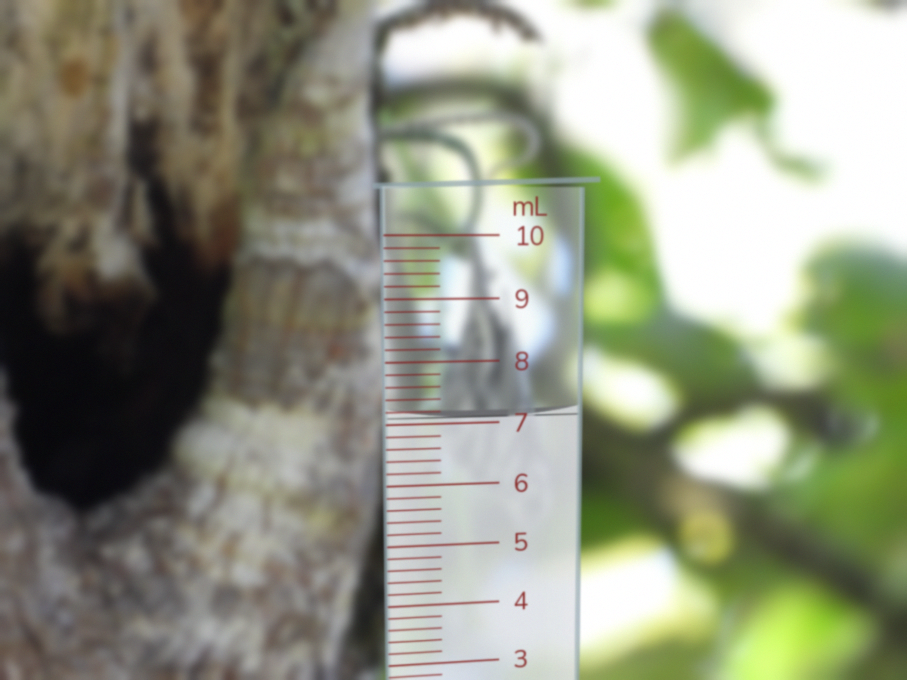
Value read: 7.1 mL
